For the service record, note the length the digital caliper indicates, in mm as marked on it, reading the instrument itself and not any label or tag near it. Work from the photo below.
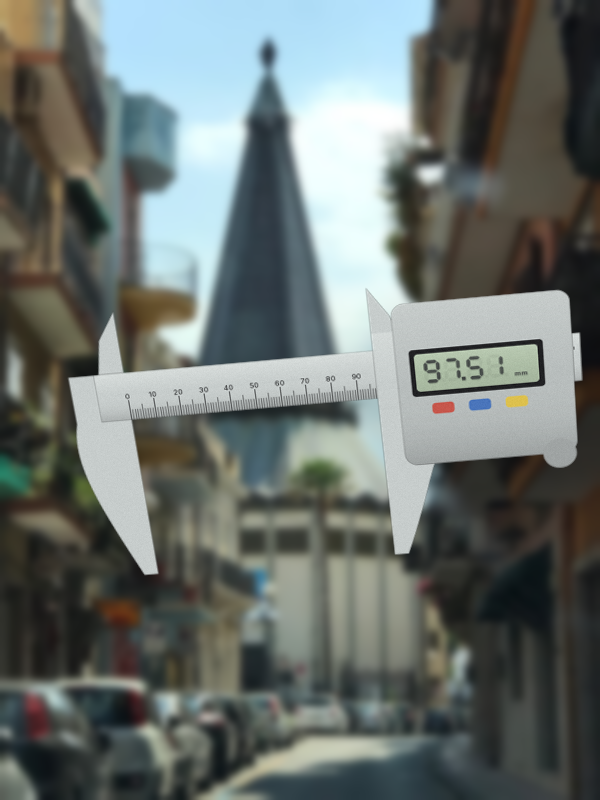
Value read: 97.51 mm
